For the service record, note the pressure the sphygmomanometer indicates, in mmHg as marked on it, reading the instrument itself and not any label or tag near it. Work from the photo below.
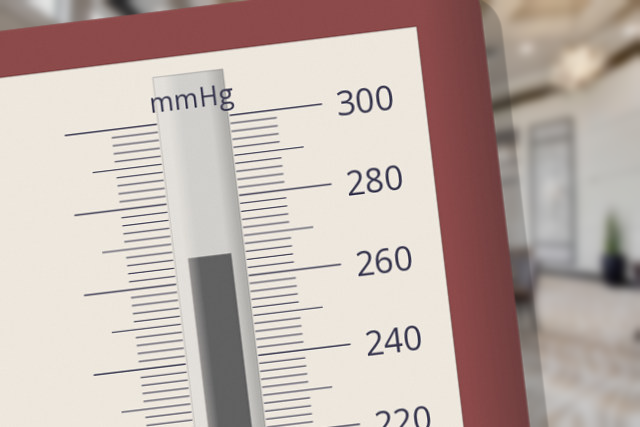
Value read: 266 mmHg
